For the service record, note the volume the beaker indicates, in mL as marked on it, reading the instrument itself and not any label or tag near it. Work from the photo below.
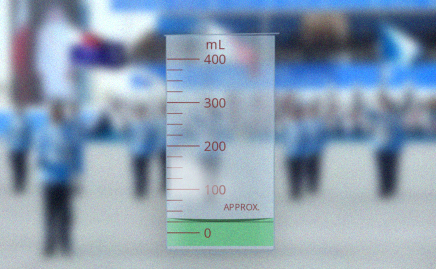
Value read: 25 mL
